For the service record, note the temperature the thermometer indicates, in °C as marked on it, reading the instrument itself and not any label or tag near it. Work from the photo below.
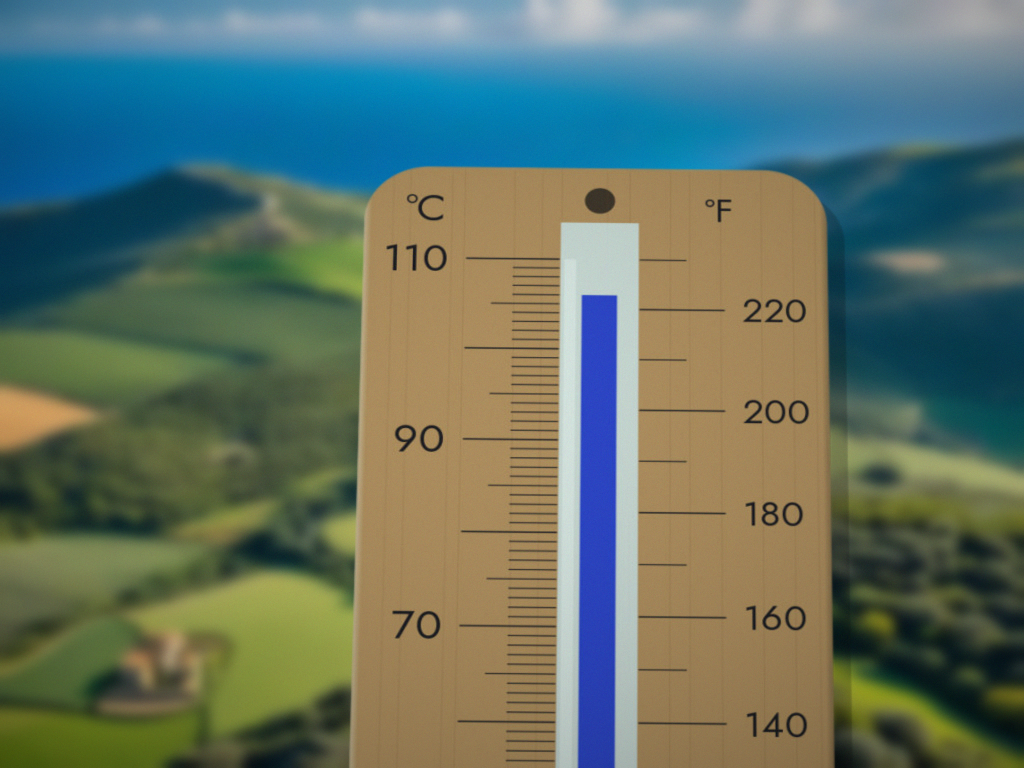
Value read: 106 °C
